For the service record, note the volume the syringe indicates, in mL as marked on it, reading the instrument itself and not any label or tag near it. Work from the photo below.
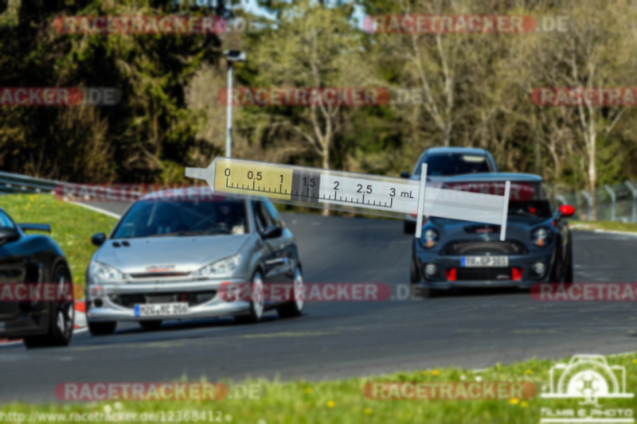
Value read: 1.2 mL
